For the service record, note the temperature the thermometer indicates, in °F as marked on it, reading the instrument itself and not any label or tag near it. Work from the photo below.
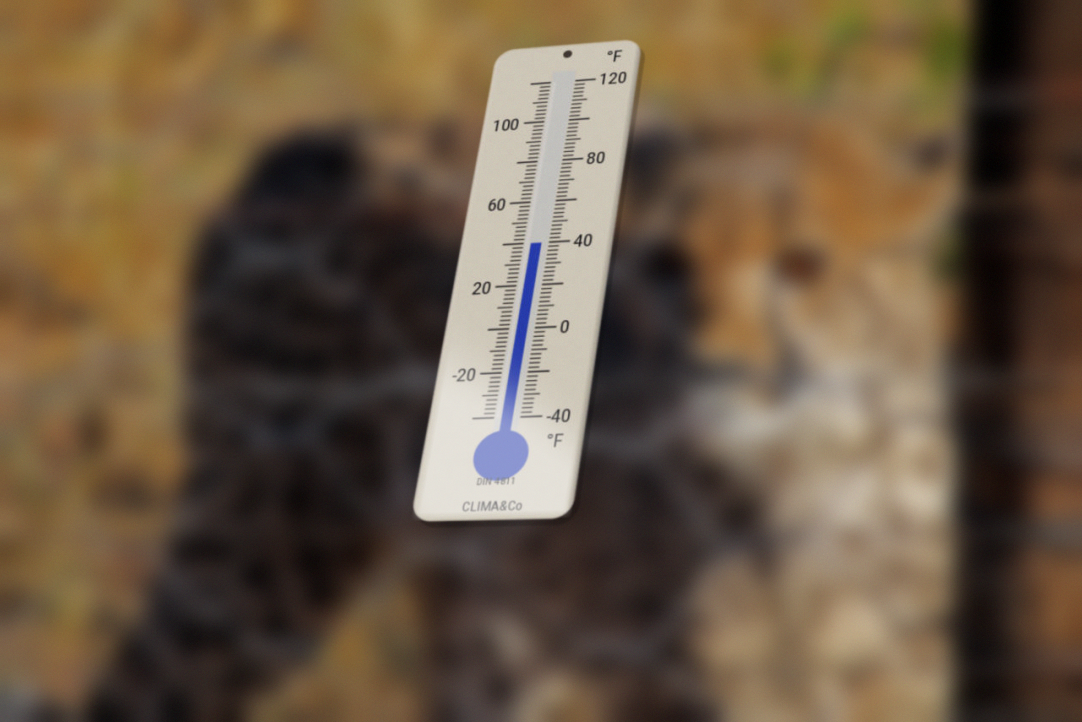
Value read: 40 °F
